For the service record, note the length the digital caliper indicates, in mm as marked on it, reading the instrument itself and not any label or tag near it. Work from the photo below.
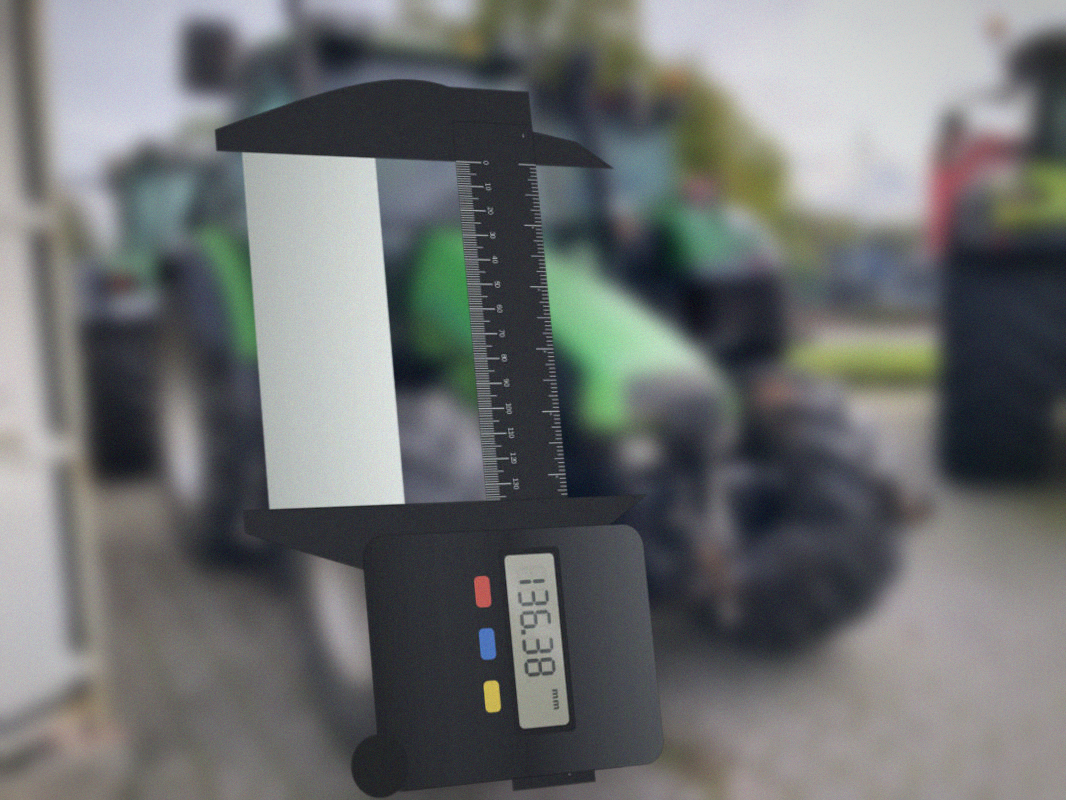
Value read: 136.38 mm
